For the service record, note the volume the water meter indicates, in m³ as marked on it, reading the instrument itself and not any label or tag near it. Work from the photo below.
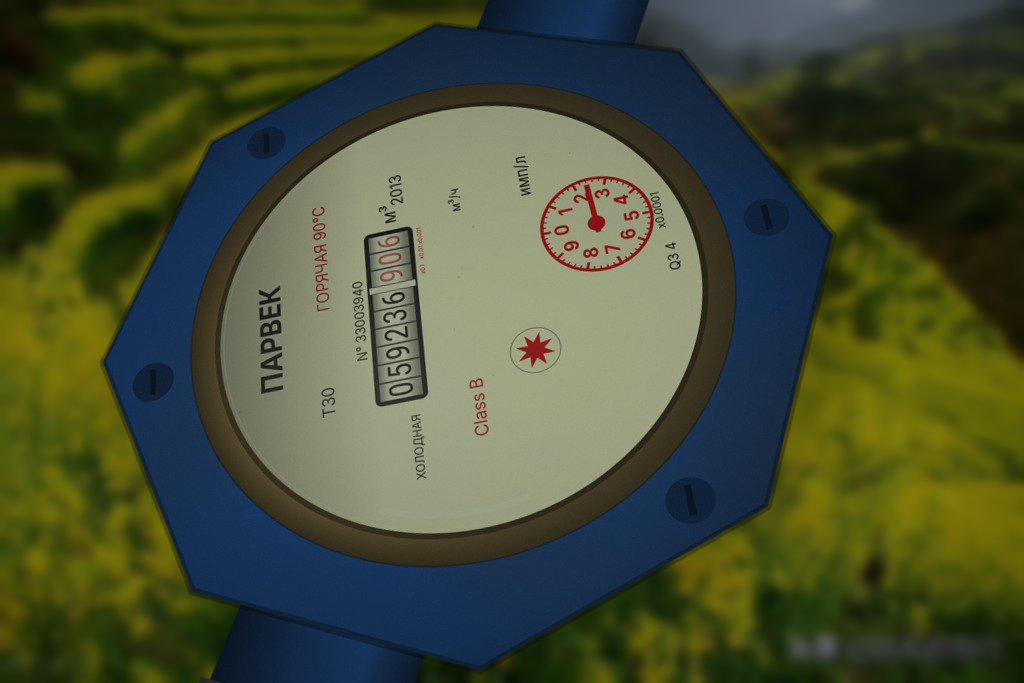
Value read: 59236.9062 m³
